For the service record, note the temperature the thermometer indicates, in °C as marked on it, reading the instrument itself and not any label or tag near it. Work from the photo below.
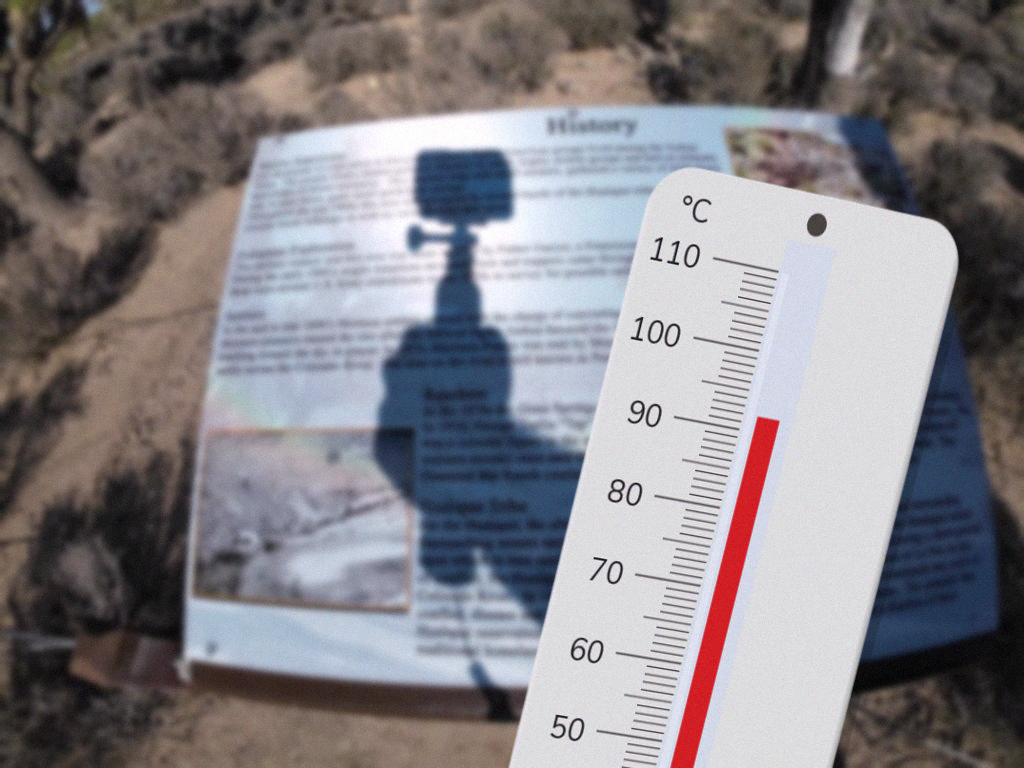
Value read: 92 °C
